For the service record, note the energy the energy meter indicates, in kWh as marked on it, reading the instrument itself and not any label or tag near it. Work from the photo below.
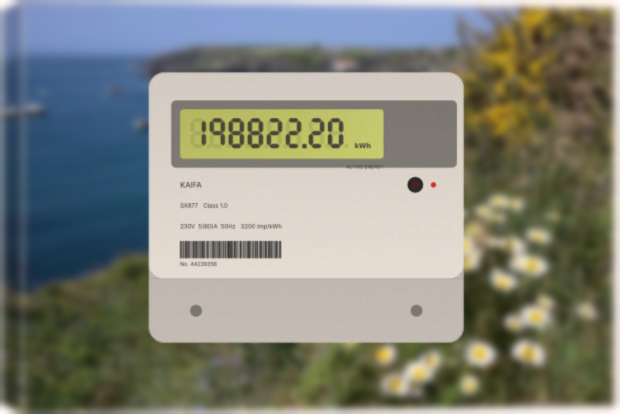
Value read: 198822.20 kWh
